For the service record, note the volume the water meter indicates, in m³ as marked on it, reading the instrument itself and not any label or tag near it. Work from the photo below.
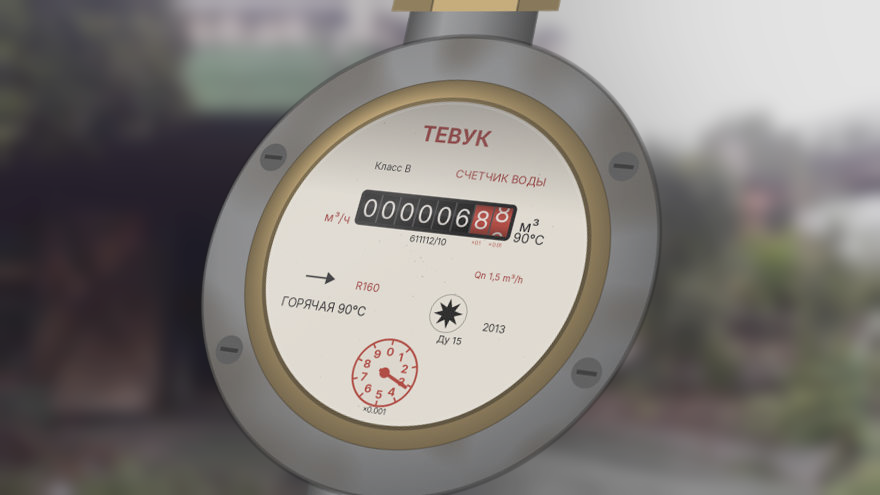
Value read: 6.883 m³
